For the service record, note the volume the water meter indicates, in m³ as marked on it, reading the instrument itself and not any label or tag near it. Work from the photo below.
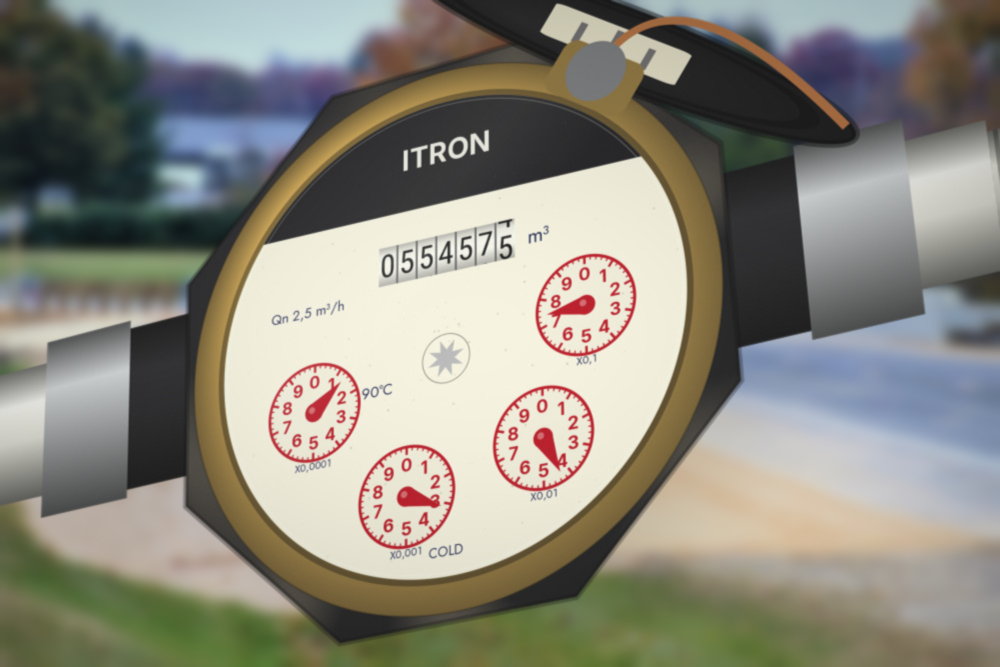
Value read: 554574.7431 m³
